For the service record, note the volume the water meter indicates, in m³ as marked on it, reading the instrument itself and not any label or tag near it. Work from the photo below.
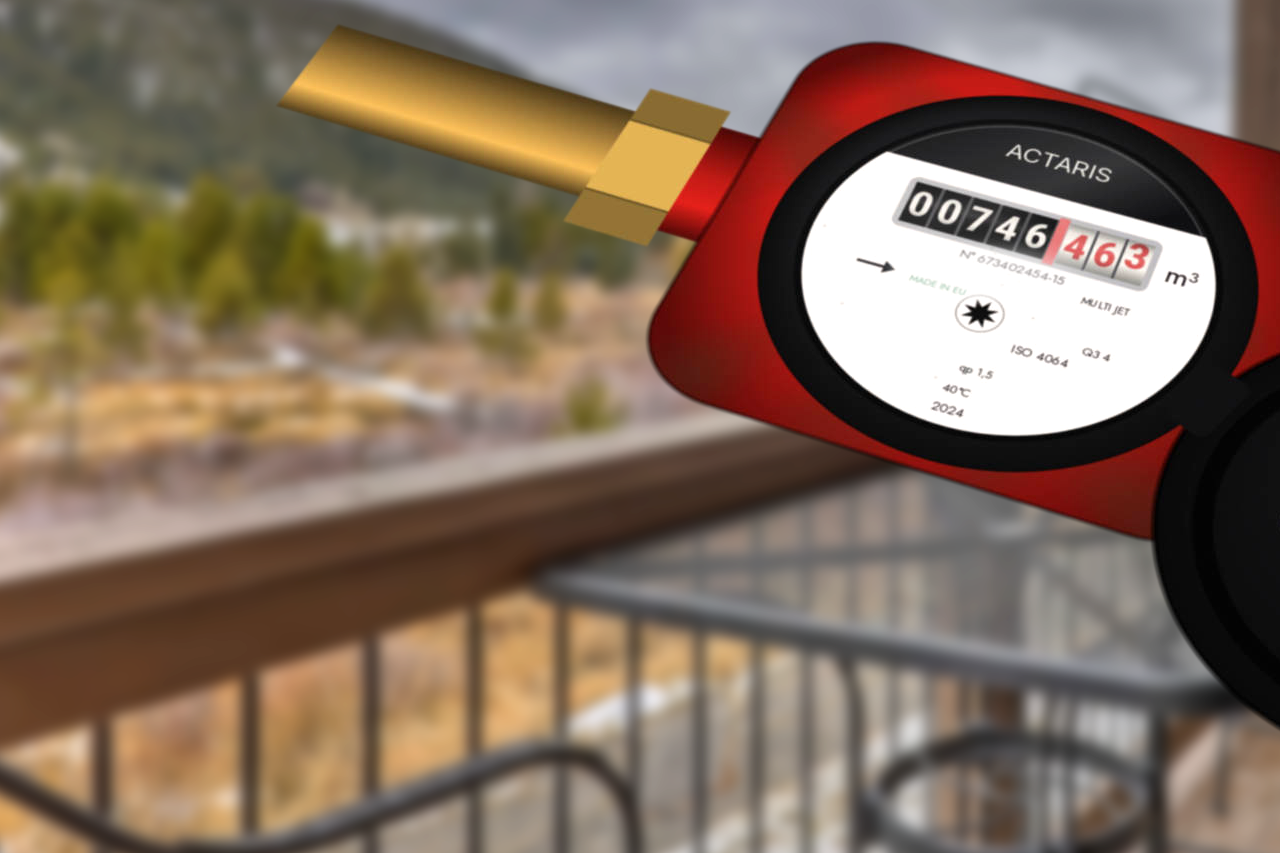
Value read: 746.463 m³
